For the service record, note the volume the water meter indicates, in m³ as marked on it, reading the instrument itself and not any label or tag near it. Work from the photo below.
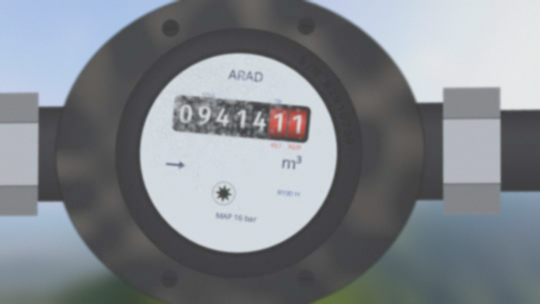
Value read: 9414.11 m³
